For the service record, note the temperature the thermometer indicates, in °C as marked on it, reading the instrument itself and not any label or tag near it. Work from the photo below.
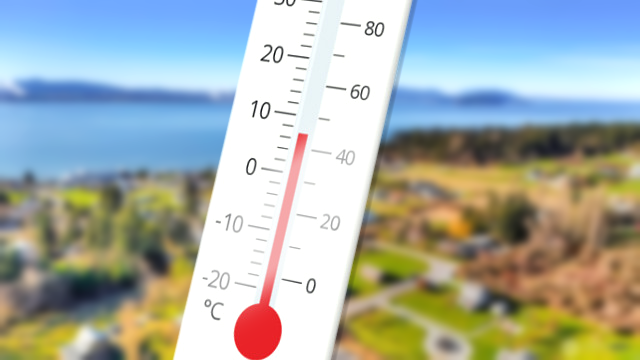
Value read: 7 °C
